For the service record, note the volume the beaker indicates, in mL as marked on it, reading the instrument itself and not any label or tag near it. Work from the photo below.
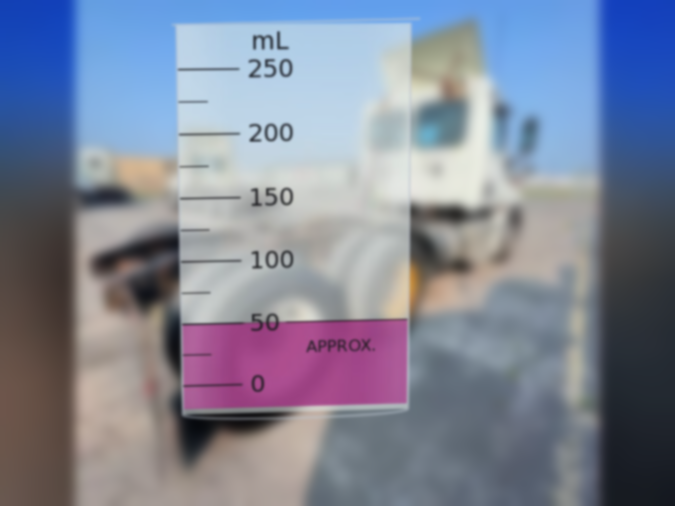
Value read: 50 mL
